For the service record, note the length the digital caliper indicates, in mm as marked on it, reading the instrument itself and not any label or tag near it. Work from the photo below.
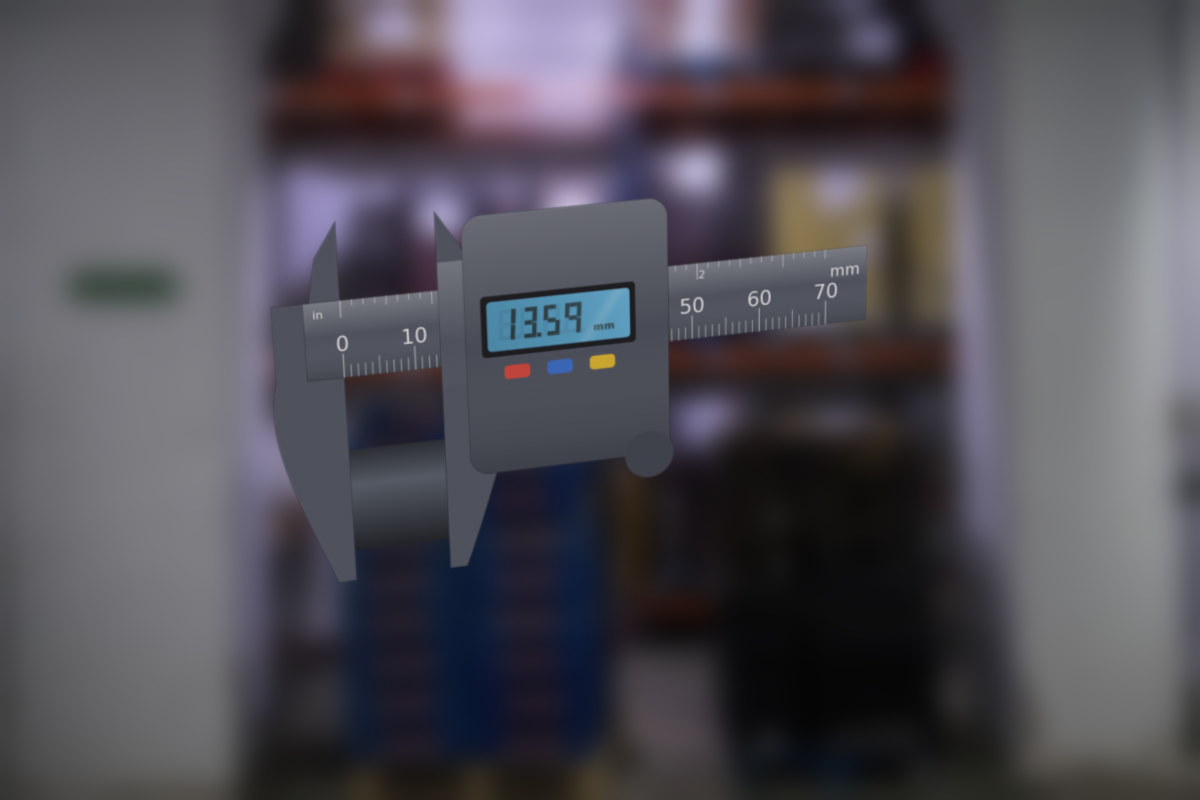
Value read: 13.59 mm
